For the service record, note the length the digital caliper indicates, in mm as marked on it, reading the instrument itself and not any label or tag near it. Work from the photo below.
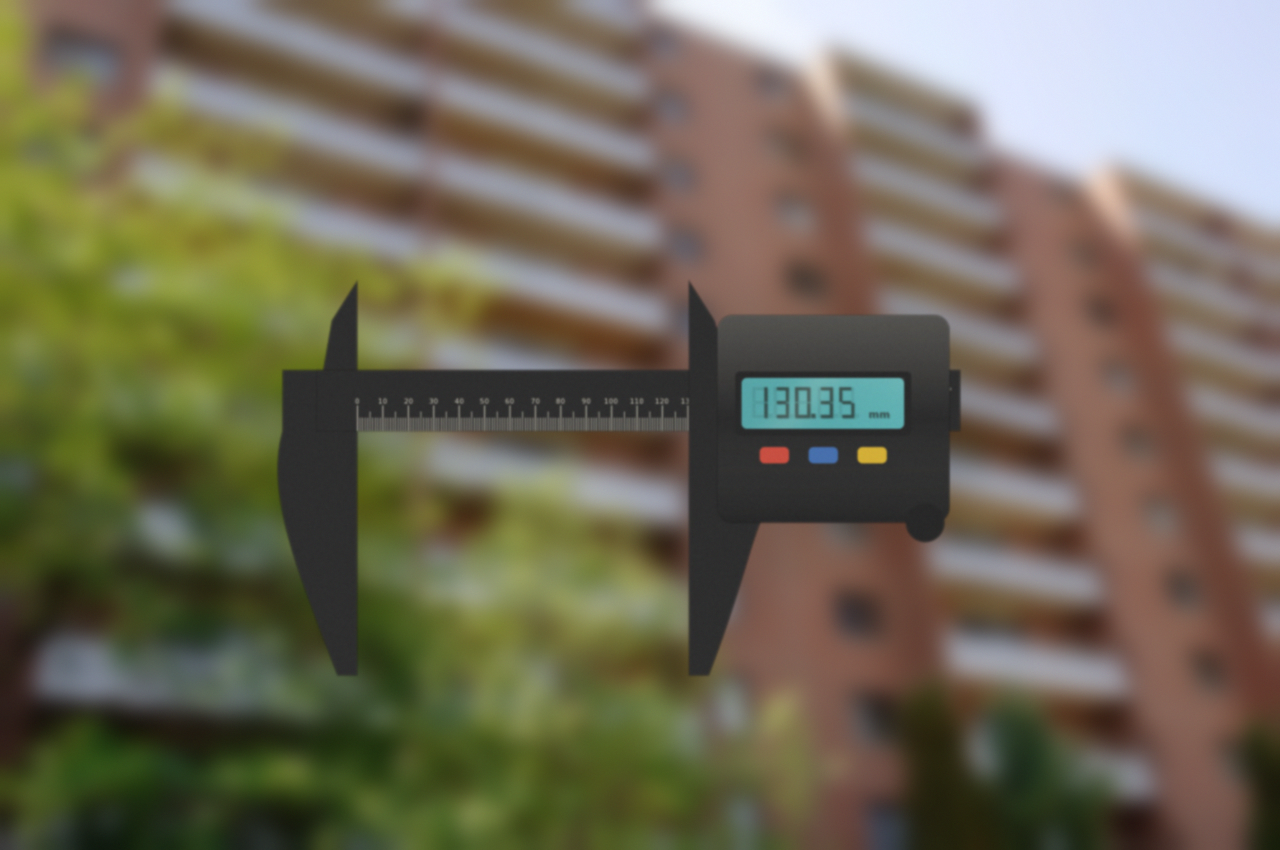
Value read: 130.35 mm
